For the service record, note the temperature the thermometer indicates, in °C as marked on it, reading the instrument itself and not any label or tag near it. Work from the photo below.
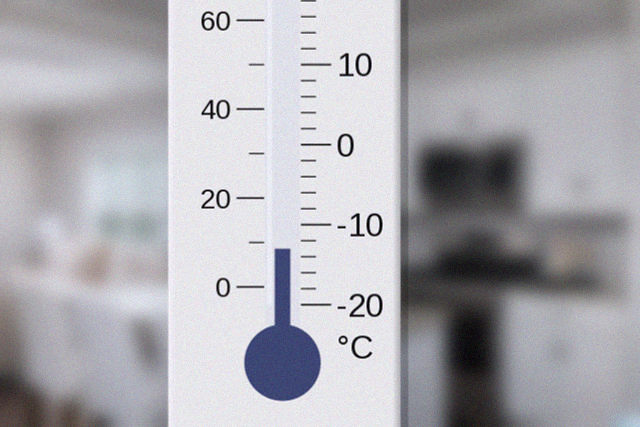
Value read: -13 °C
